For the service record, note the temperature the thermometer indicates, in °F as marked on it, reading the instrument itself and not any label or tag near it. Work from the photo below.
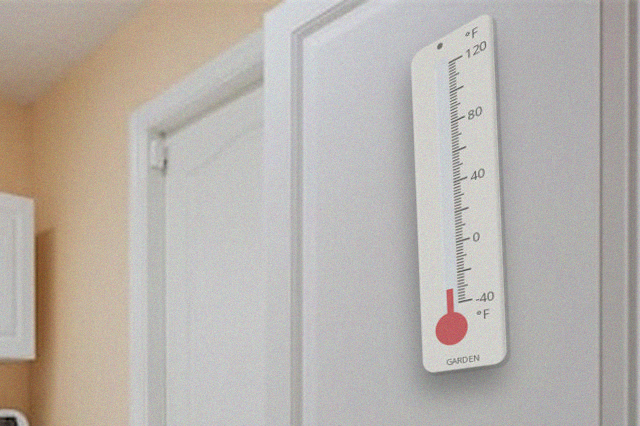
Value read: -30 °F
